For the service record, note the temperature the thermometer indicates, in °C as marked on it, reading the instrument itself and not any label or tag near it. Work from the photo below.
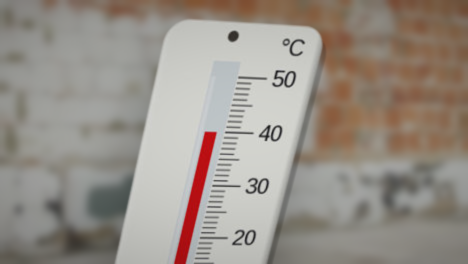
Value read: 40 °C
